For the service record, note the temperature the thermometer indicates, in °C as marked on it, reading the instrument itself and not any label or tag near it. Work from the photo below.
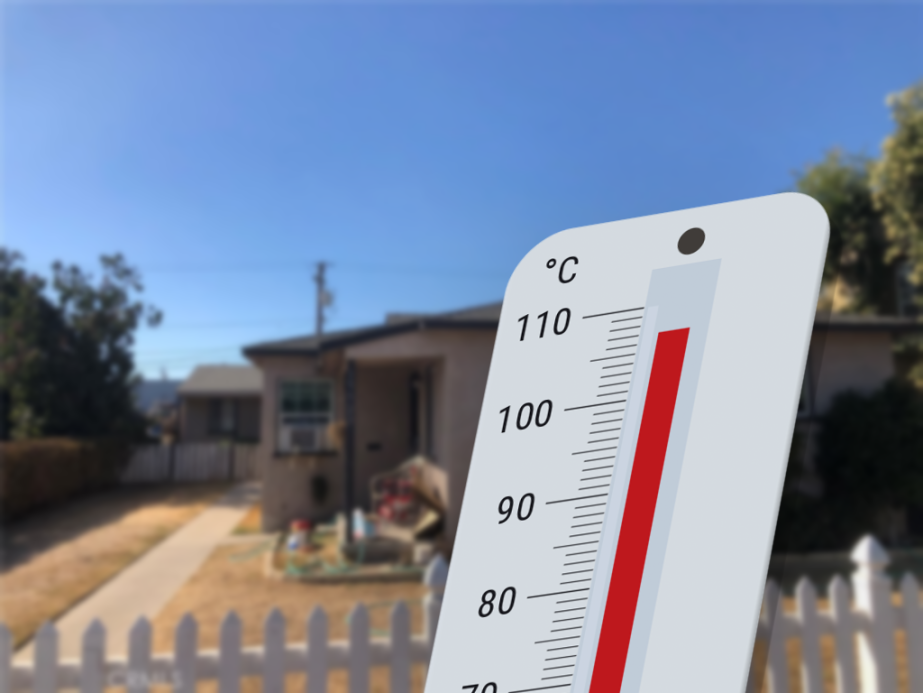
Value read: 107 °C
